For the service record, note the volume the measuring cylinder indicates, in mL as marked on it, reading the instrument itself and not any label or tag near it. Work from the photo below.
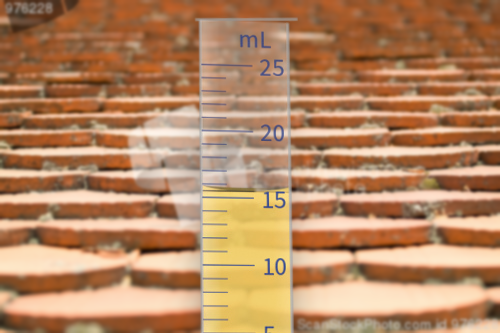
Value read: 15.5 mL
